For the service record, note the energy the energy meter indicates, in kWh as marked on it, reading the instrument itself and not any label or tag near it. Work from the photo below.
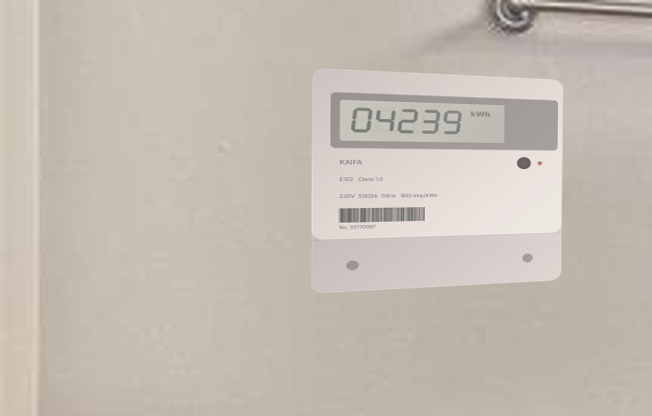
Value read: 4239 kWh
